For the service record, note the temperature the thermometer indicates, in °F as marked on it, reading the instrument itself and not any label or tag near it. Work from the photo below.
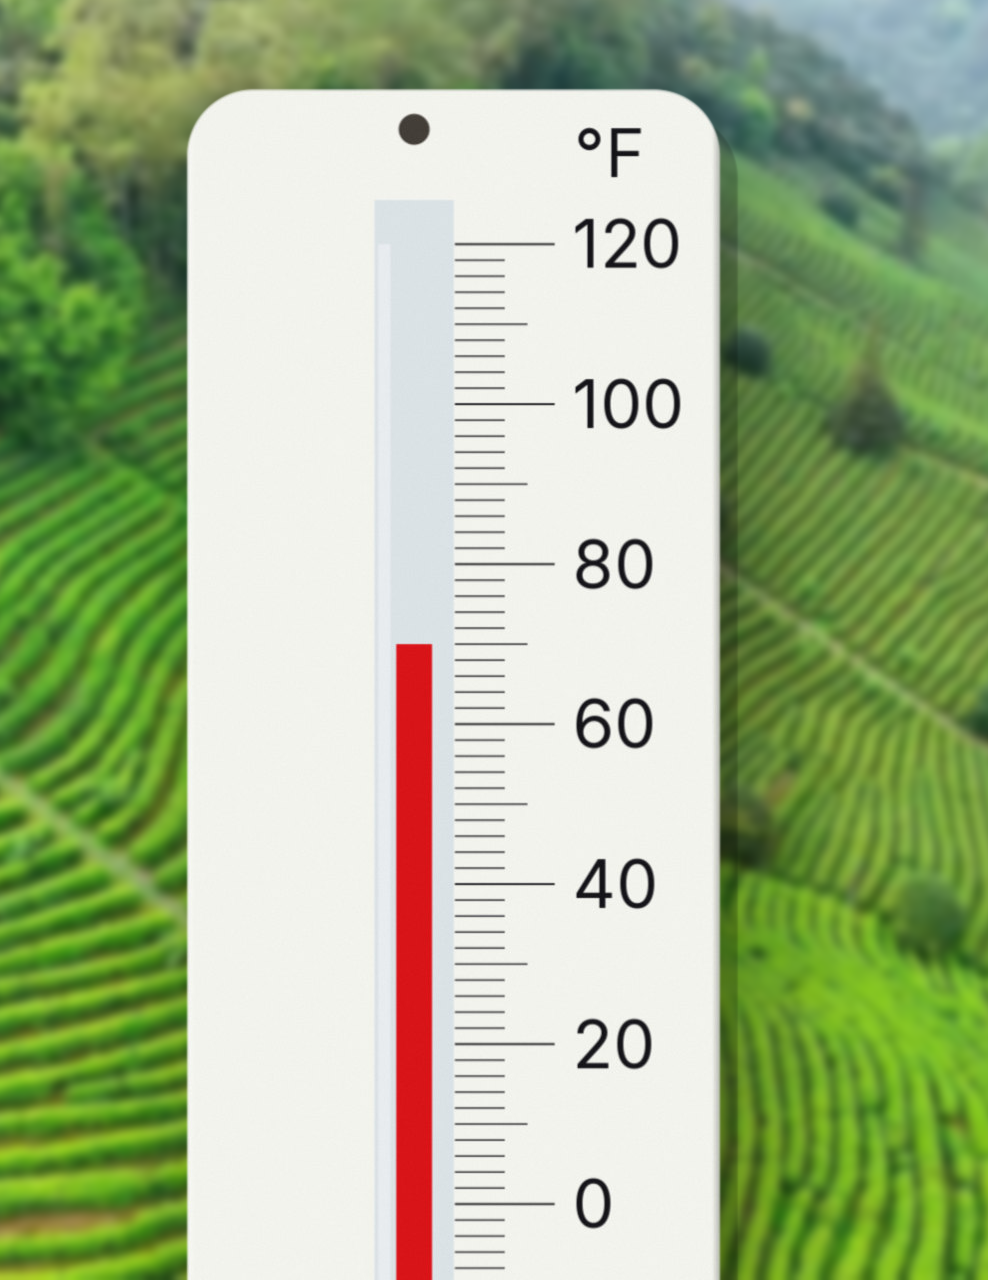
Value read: 70 °F
